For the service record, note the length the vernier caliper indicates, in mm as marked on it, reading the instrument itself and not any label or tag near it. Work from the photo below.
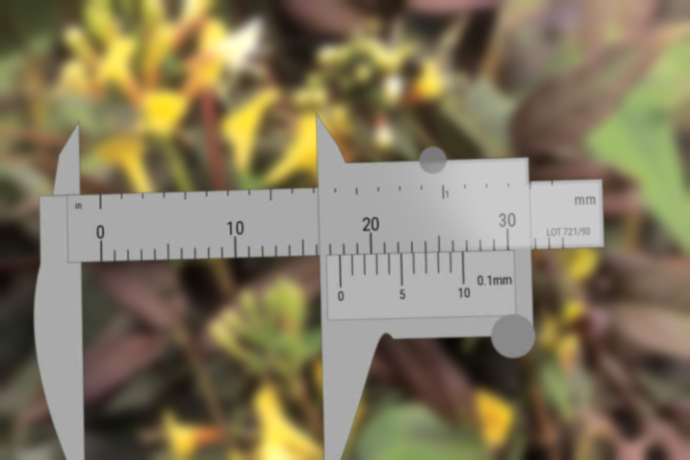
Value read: 17.7 mm
